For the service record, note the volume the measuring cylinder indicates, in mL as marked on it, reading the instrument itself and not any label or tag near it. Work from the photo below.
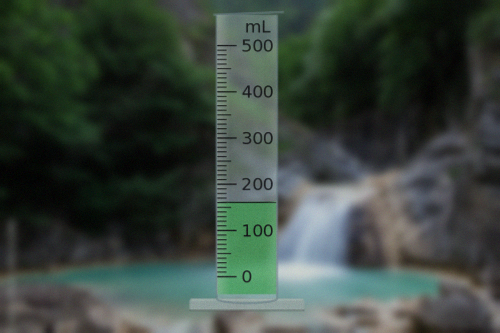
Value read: 160 mL
